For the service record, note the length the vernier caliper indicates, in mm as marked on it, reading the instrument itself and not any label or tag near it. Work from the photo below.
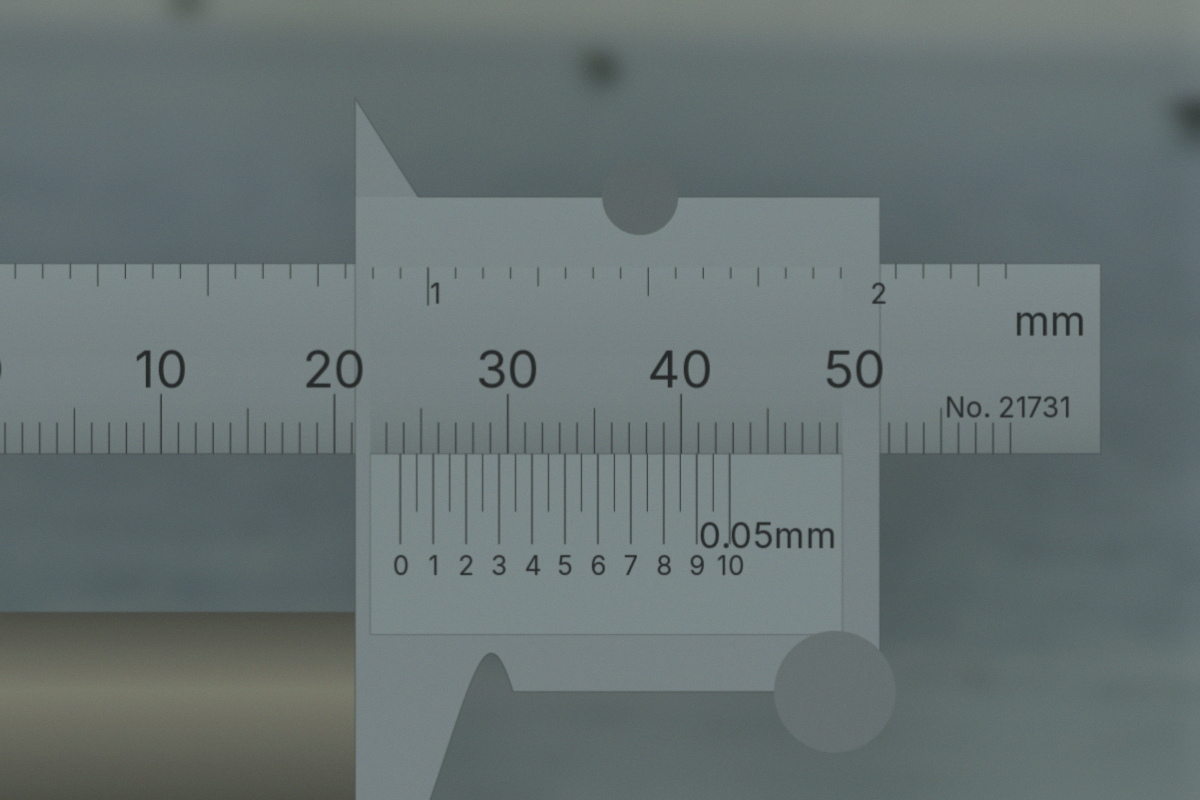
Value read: 23.8 mm
